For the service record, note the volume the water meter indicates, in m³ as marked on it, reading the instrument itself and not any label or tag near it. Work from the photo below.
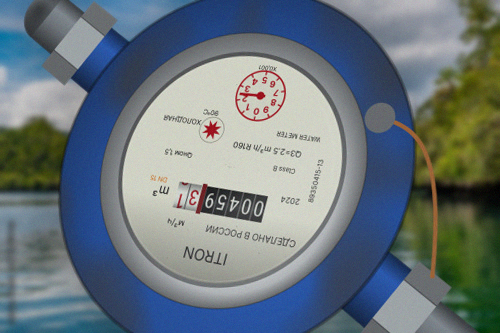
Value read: 459.312 m³
